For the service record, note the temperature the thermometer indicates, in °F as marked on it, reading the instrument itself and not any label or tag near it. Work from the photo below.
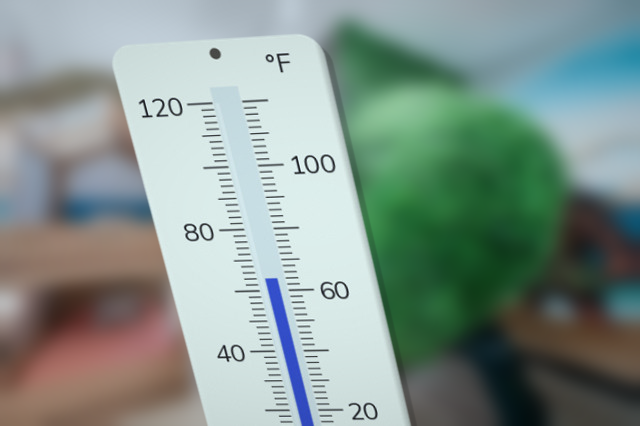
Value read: 64 °F
